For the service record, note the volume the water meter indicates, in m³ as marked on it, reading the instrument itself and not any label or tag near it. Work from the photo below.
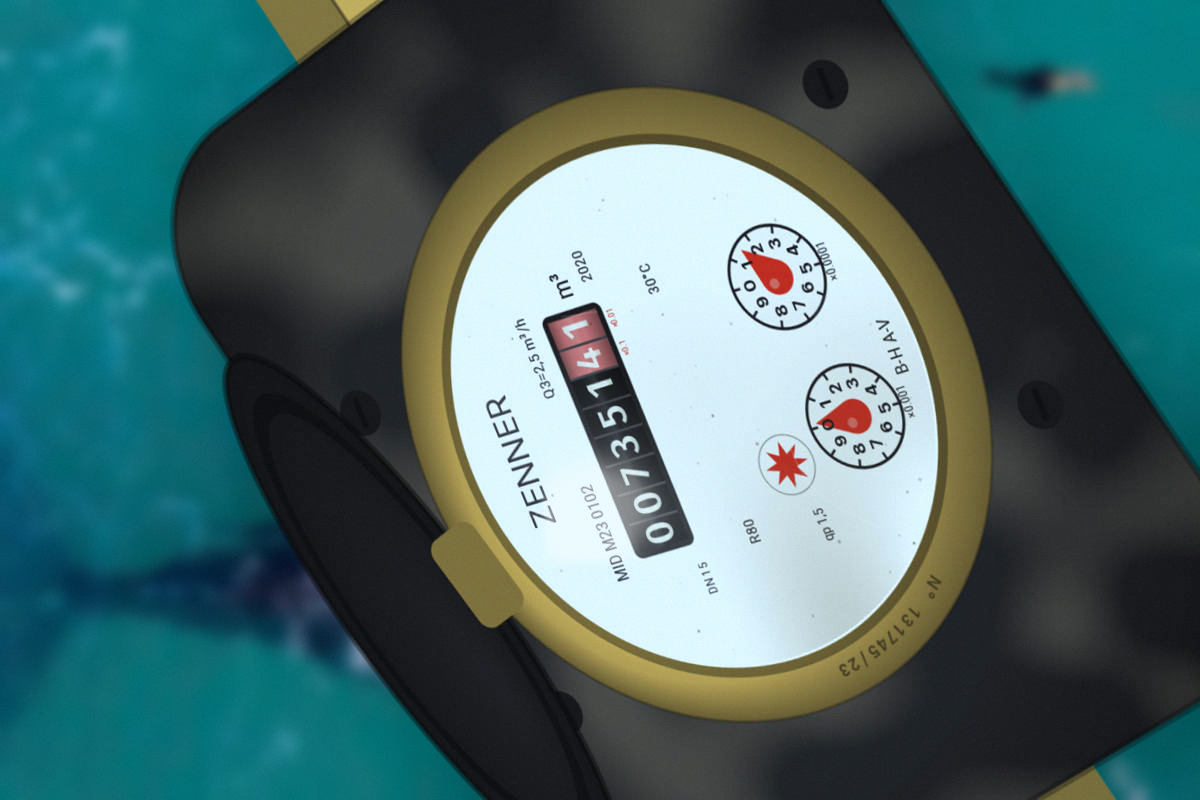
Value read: 7351.4101 m³
